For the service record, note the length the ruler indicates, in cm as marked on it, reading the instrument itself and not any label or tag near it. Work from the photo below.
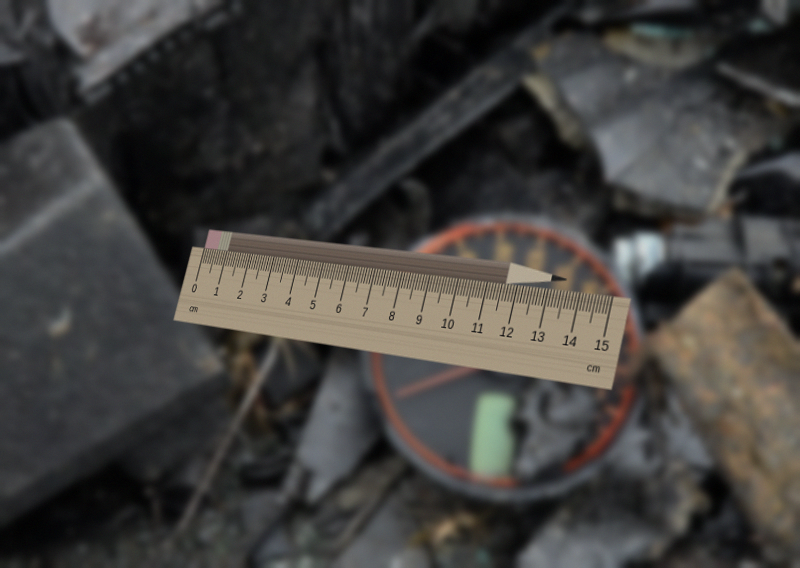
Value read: 13.5 cm
